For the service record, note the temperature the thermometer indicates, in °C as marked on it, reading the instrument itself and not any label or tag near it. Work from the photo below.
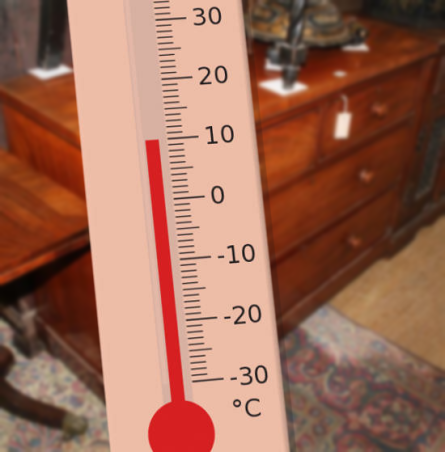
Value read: 10 °C
